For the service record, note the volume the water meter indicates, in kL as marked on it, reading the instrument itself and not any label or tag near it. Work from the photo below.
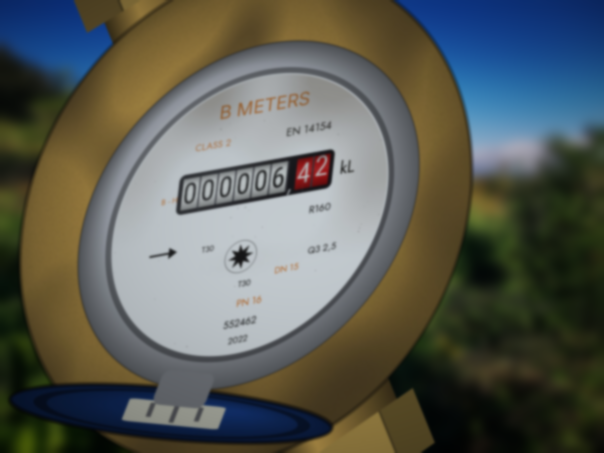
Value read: 6.42 kL
